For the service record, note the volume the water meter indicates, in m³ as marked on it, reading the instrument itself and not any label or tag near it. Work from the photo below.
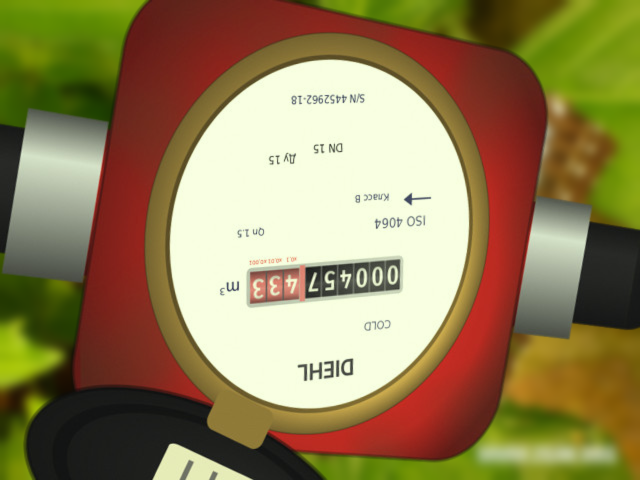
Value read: 457.433 m³
